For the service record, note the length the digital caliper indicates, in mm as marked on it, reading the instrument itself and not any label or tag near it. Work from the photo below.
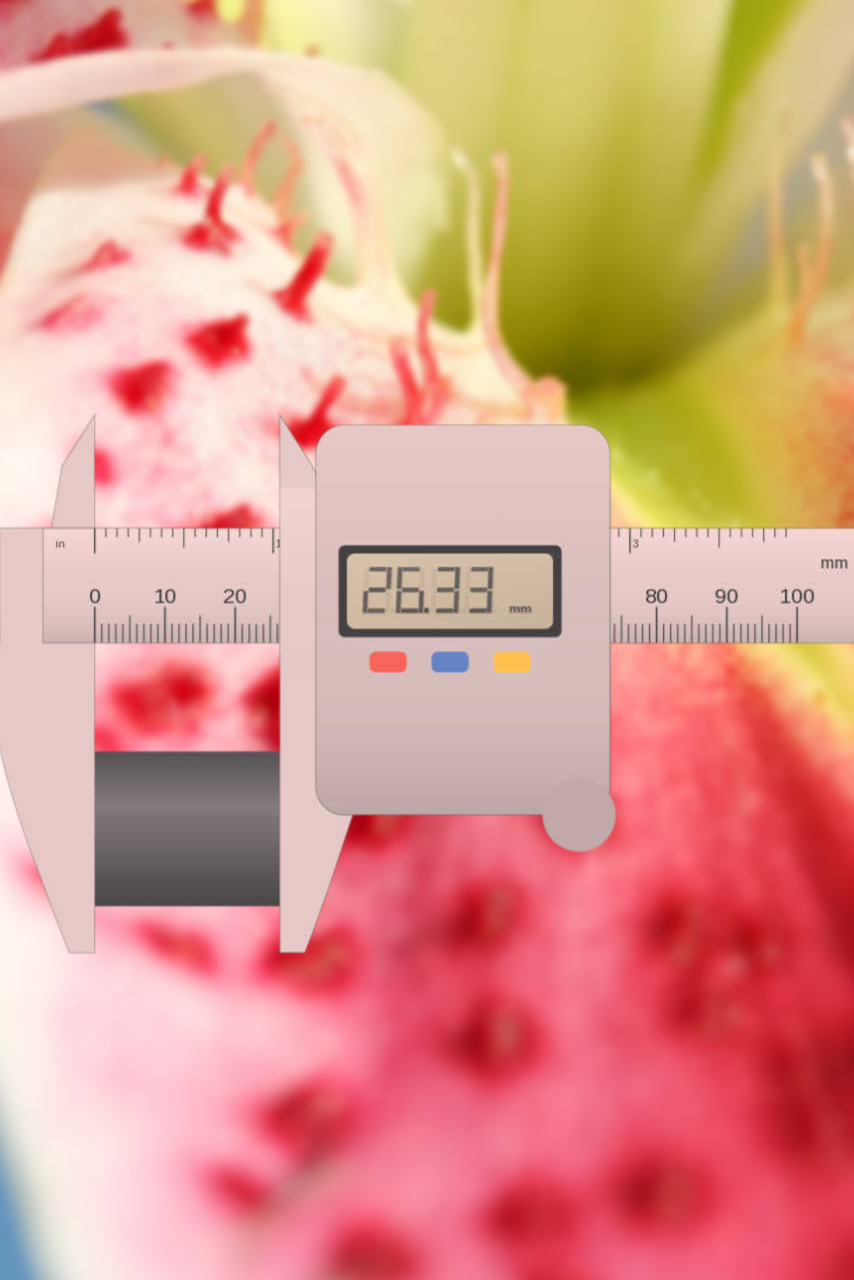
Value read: 26.33 mm
